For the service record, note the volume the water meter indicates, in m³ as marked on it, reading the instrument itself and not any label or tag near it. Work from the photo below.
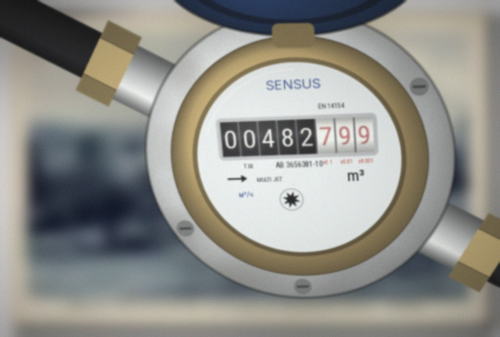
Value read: 482.799 m³
